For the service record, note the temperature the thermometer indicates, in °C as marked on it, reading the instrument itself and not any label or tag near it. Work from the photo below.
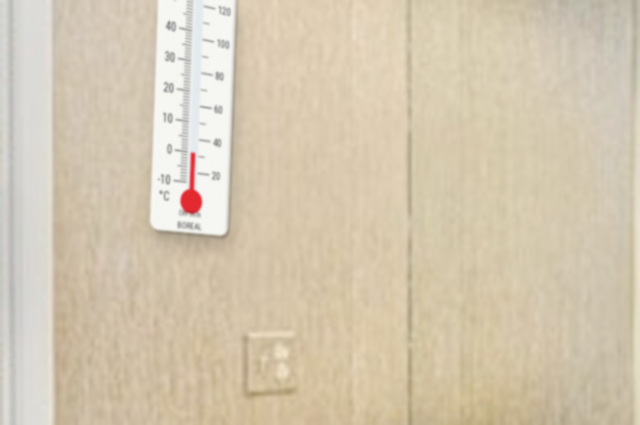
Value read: 0 °C
